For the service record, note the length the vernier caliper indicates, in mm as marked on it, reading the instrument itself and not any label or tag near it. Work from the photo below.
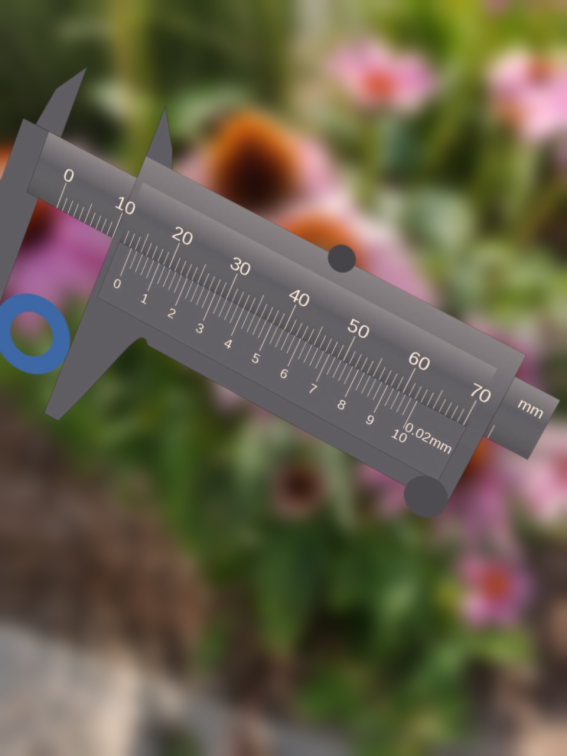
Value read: 13.4 mm
